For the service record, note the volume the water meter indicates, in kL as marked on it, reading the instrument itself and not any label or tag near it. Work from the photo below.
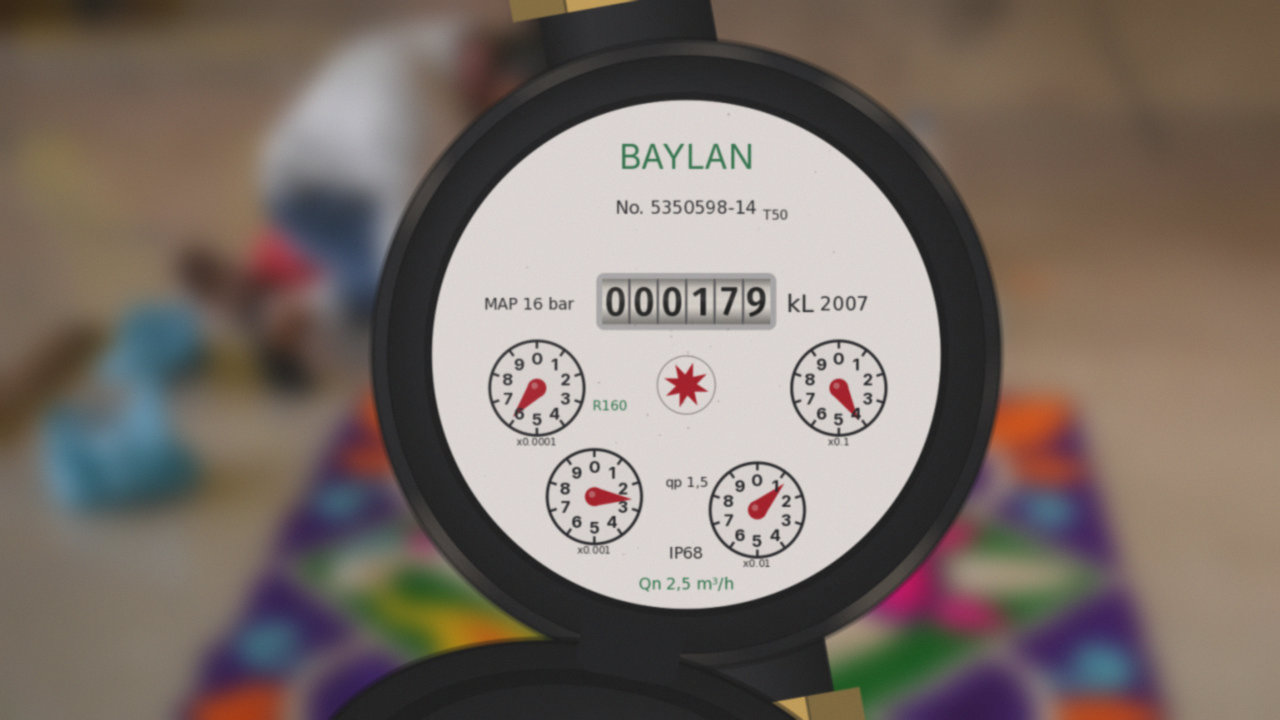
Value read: 179.4126 kL
